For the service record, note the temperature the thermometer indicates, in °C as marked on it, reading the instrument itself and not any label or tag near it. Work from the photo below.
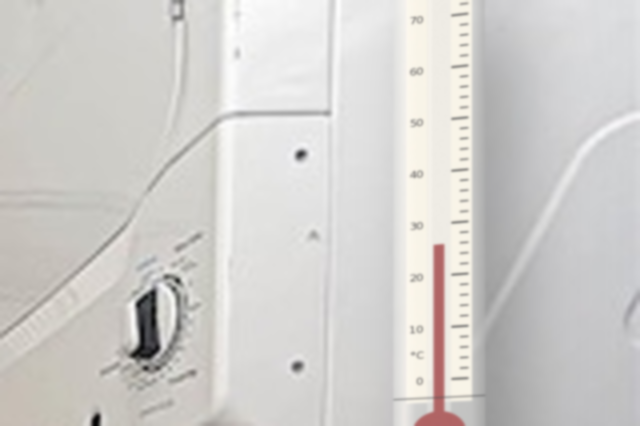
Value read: 26 °C
